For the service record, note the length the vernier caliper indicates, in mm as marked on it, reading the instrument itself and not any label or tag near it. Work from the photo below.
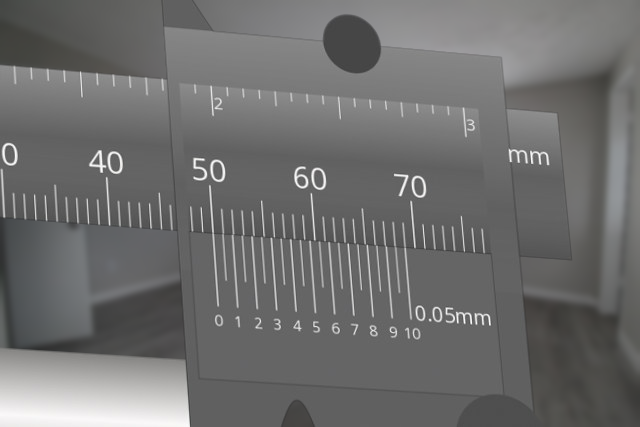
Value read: 50.0 mm
